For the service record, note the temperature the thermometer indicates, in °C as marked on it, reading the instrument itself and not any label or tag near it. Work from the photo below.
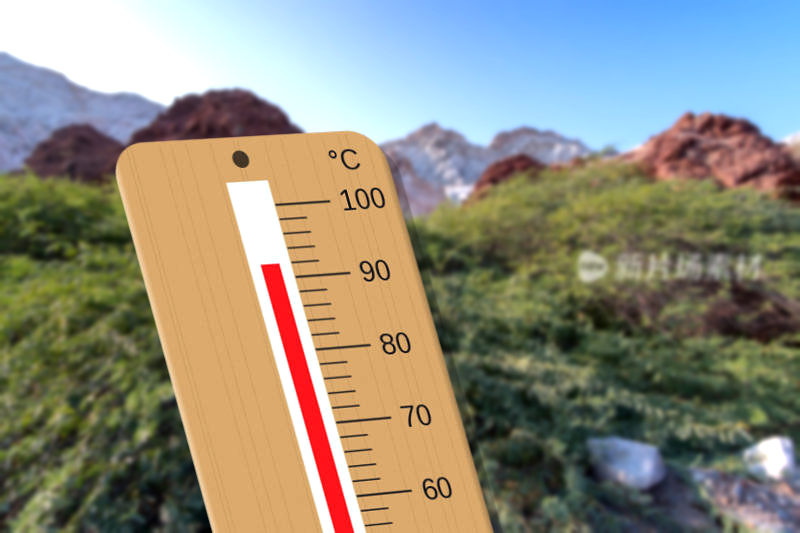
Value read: 92 °C
